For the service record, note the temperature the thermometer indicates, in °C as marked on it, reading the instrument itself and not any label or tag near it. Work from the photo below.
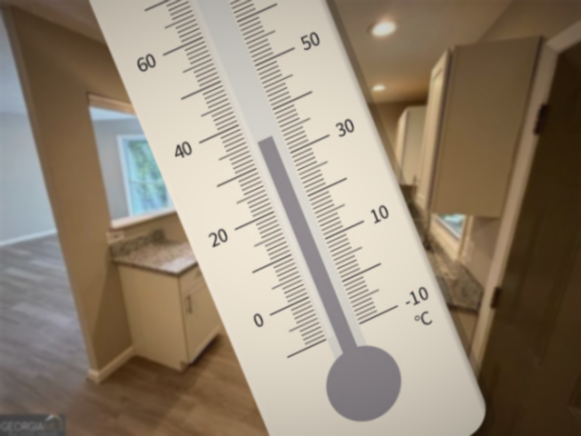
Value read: 35 °C
